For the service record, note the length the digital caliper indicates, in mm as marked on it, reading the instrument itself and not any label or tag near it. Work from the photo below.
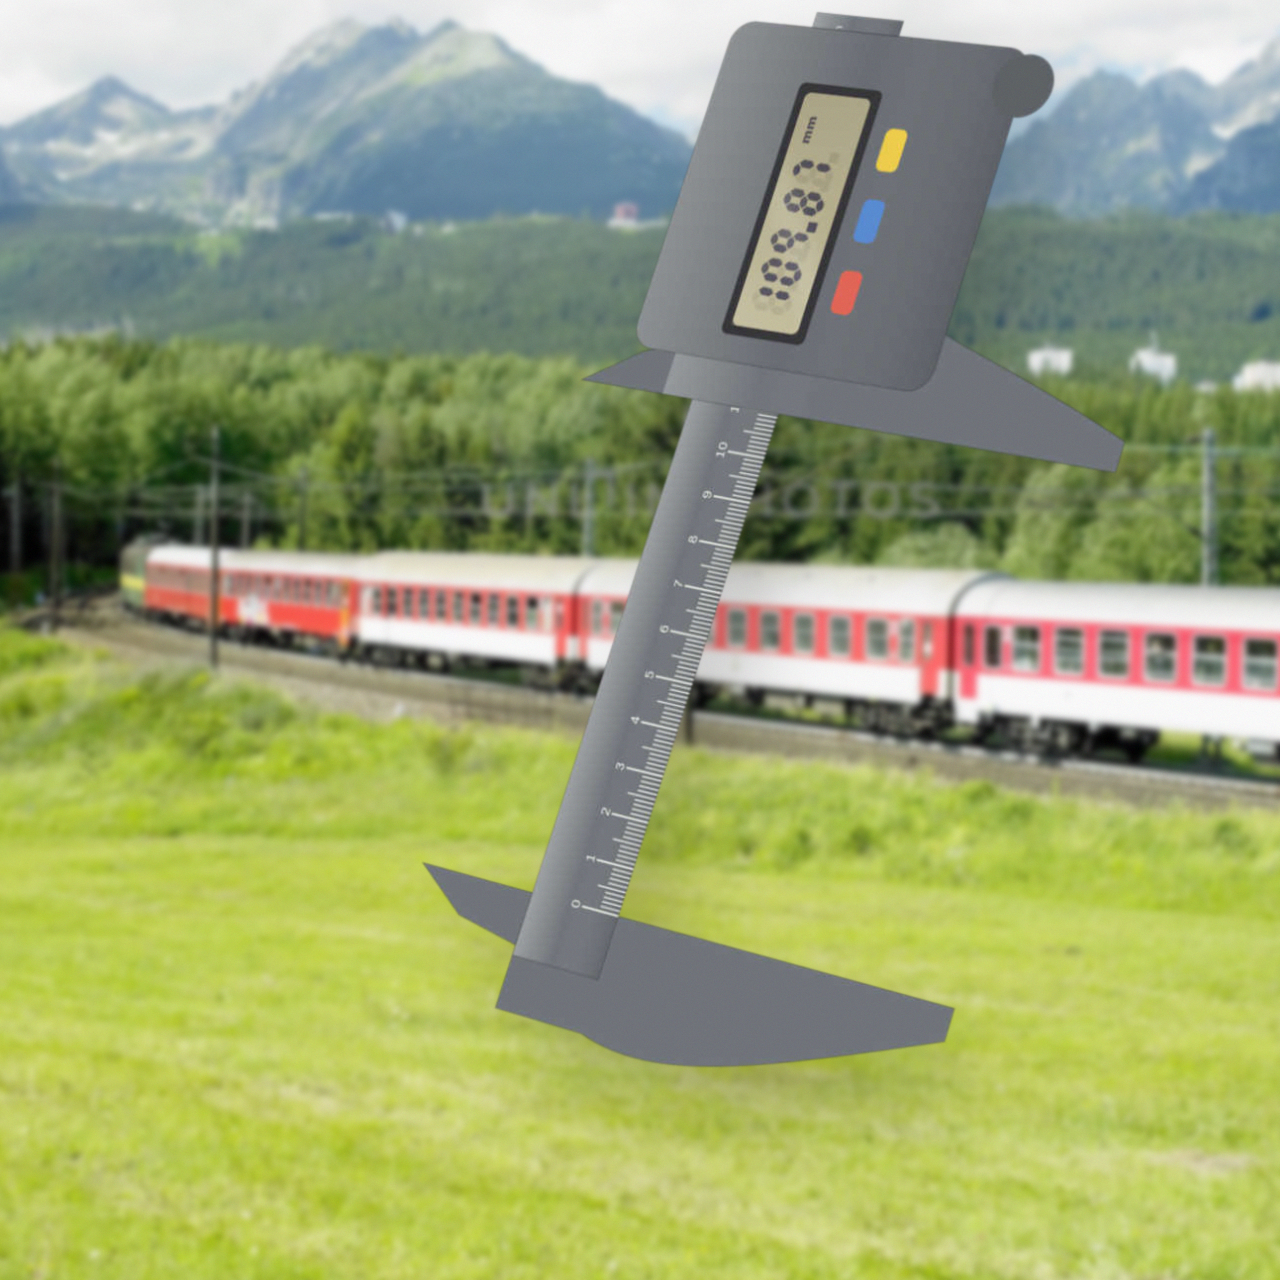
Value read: 109.87 mm
